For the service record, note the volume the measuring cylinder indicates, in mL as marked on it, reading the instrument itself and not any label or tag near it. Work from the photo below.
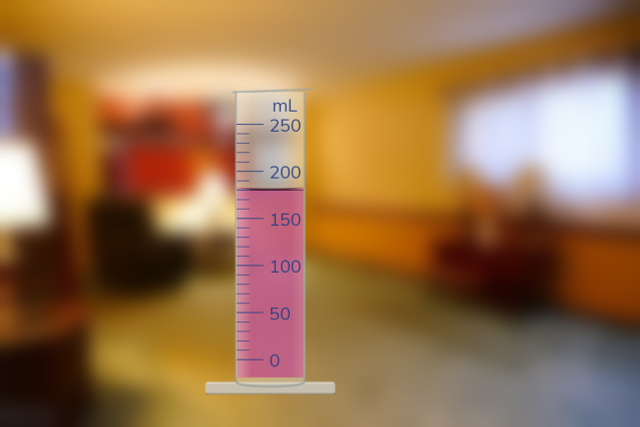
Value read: 180 mL
